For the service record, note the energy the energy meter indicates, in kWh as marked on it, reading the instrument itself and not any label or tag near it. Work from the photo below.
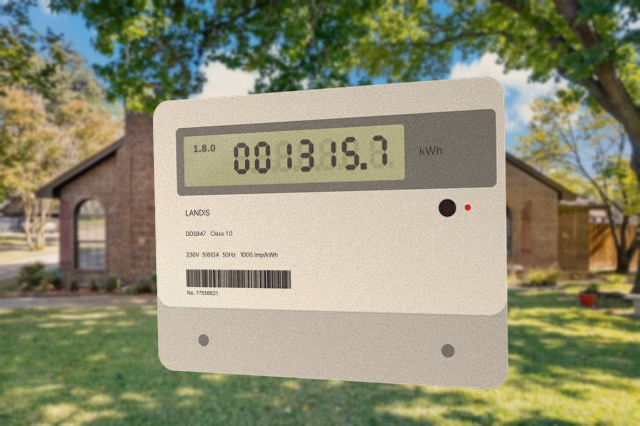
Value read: 1315.7 kWh
